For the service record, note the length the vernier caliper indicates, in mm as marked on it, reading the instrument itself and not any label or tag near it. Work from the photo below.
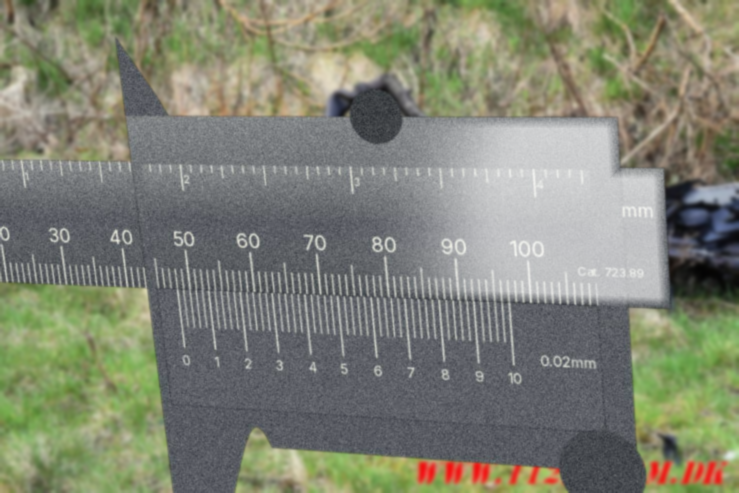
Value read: 48.0 mm
